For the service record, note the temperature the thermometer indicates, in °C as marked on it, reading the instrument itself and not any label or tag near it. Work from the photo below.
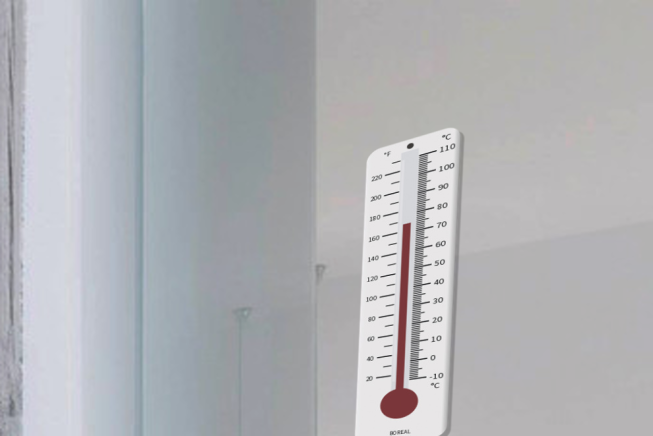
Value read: 75 °C
